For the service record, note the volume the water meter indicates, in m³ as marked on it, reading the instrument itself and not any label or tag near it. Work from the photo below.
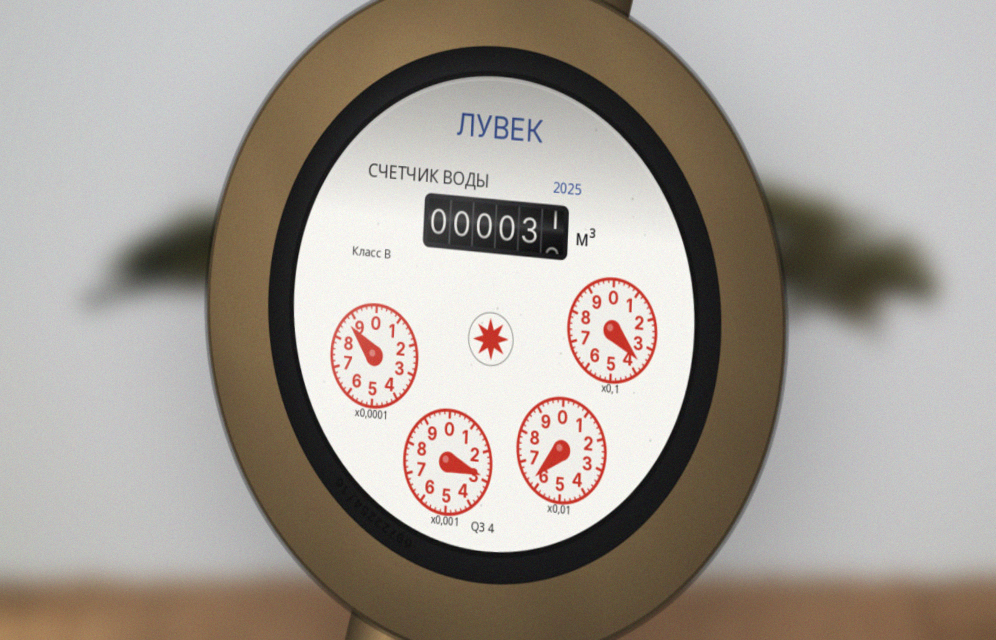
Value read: 31.3628 m³
